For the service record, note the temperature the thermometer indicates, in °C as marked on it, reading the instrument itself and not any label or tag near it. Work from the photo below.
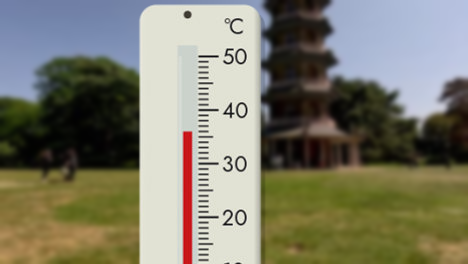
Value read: 36 °C
